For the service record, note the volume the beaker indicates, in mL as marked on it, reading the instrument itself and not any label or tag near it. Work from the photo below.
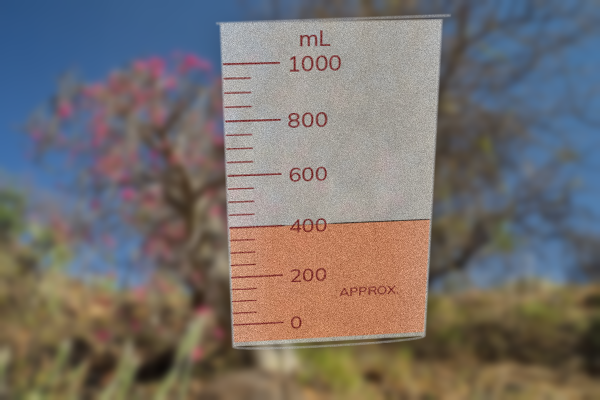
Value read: 400 mL
